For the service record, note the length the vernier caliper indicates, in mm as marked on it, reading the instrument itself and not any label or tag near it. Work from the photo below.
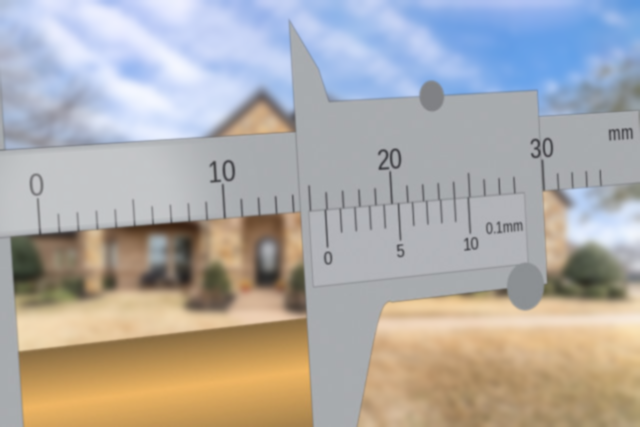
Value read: 15.9 mm
